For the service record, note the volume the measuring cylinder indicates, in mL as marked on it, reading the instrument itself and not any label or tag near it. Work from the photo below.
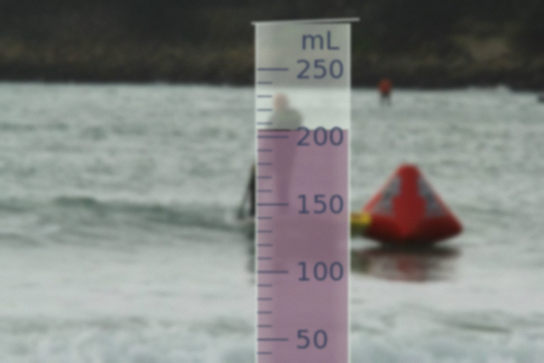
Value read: 205 mL
